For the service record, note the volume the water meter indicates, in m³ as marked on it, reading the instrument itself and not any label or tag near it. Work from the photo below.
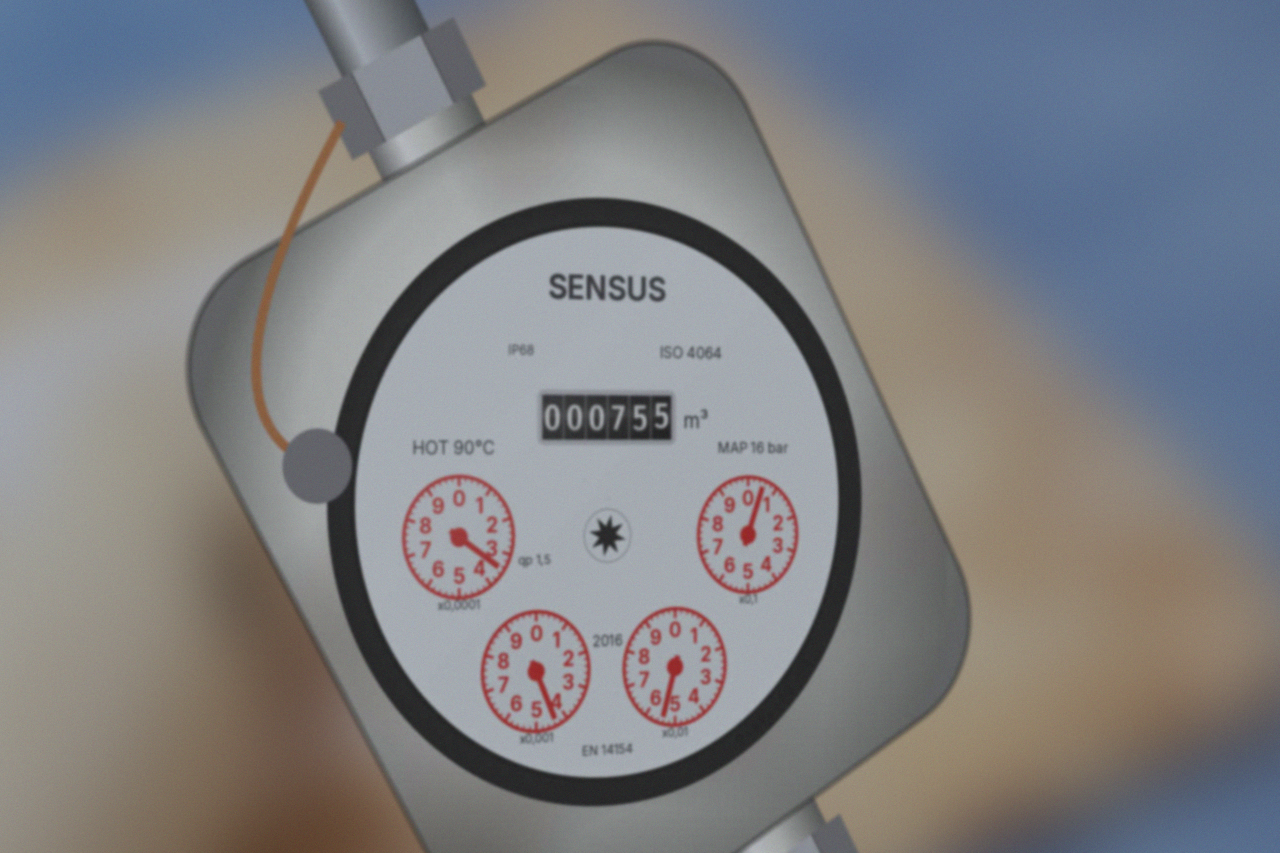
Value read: 755.0543 m³
